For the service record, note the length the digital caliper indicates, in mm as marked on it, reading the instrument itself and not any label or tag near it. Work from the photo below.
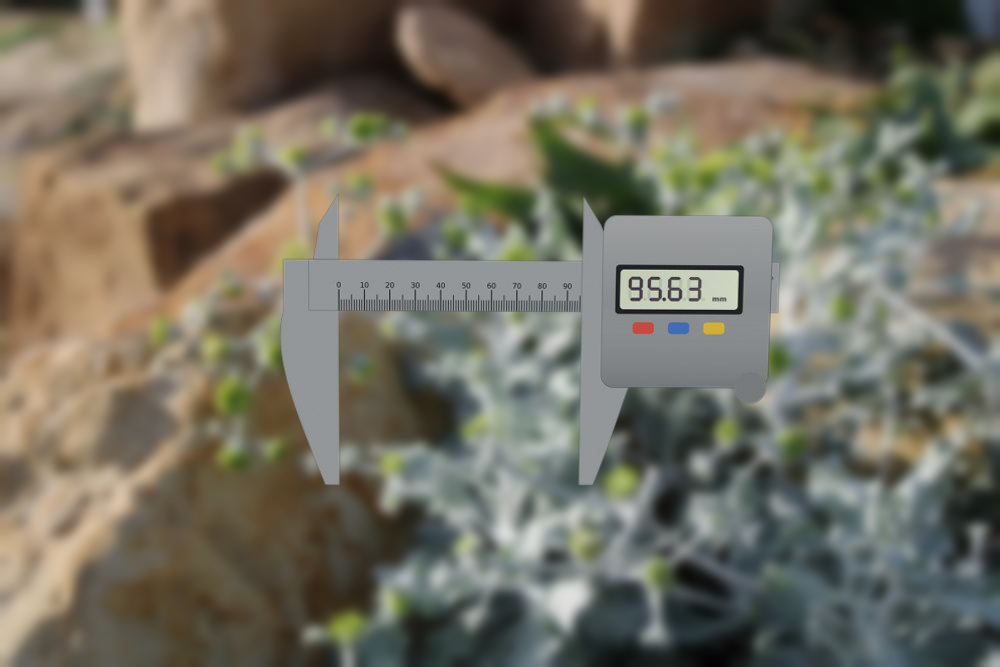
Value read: 95.63 mm
